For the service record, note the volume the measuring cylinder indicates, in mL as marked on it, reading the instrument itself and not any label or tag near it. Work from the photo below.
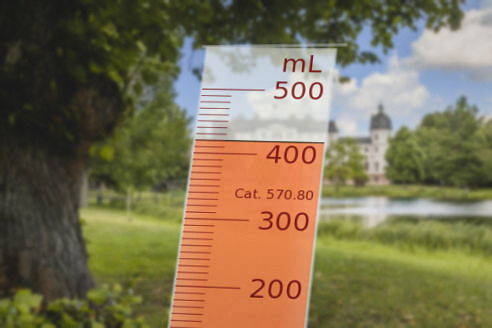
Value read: 420 mL
